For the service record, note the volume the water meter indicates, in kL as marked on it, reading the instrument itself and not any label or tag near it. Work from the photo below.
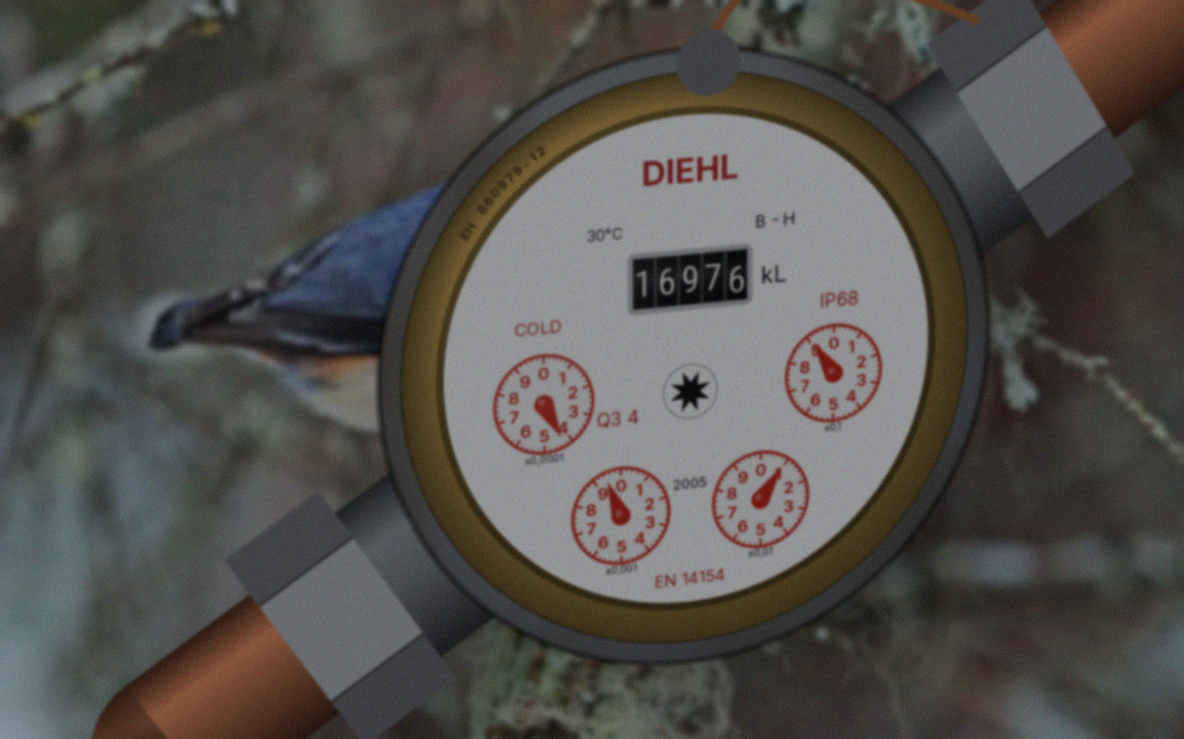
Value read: 16975.9094 kL
